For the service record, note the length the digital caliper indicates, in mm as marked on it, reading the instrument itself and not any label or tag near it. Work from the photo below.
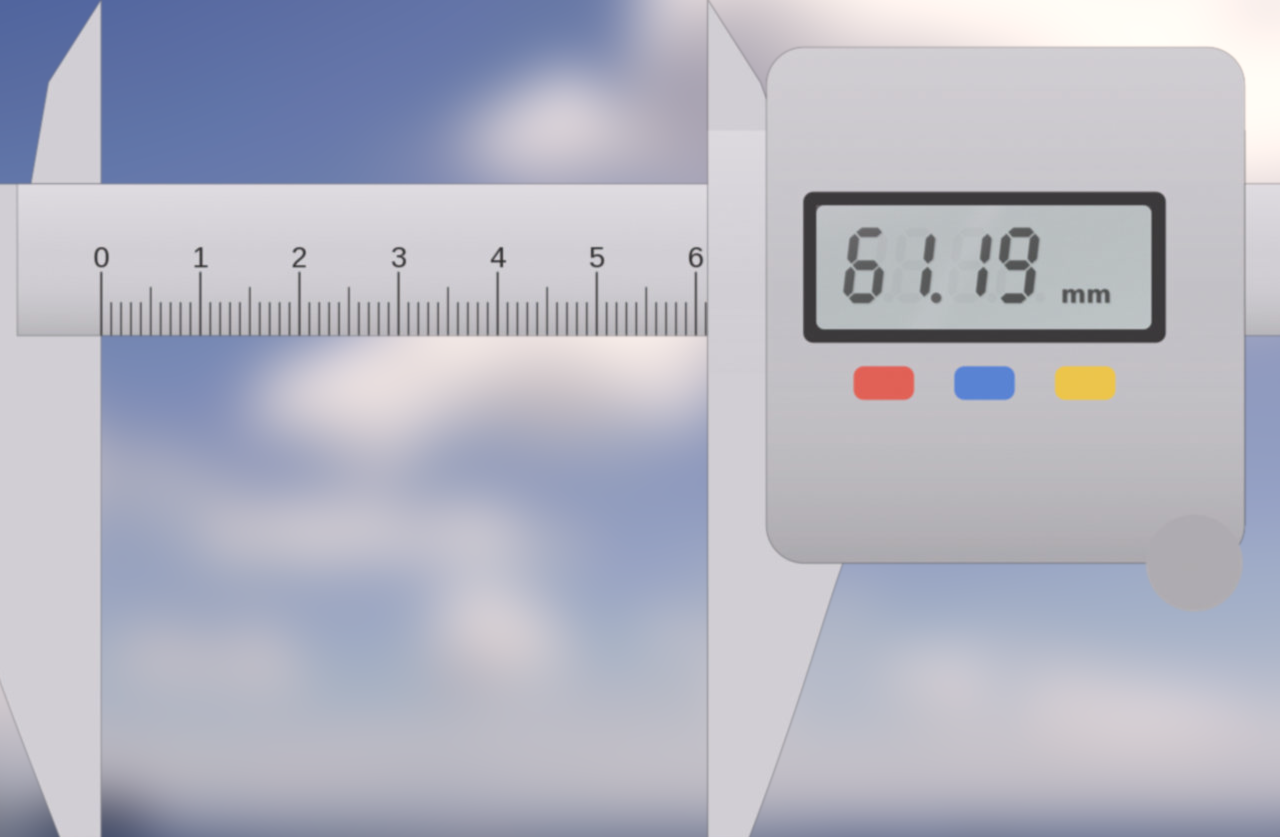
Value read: 61.19 mm
